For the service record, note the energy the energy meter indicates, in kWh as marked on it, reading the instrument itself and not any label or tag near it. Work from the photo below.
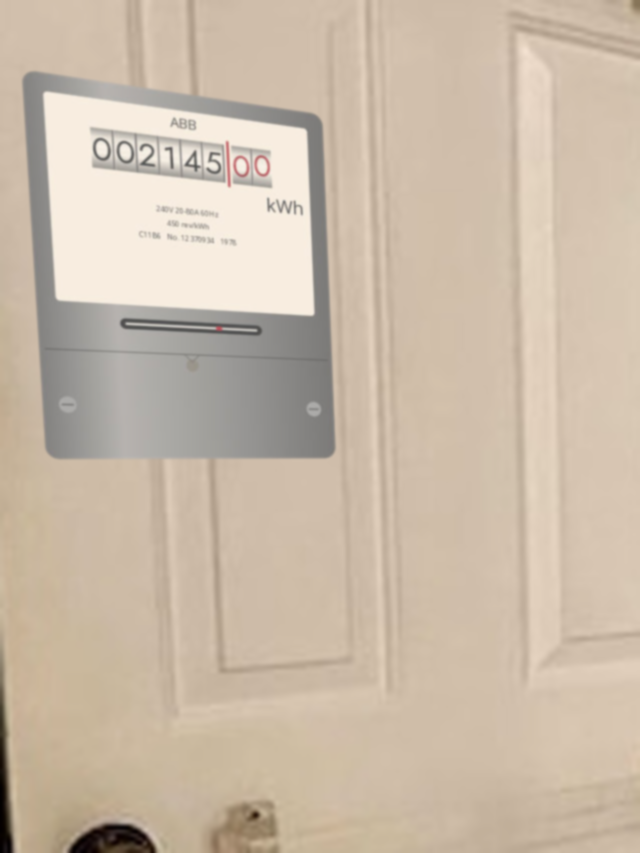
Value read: 2145.00 kWh
